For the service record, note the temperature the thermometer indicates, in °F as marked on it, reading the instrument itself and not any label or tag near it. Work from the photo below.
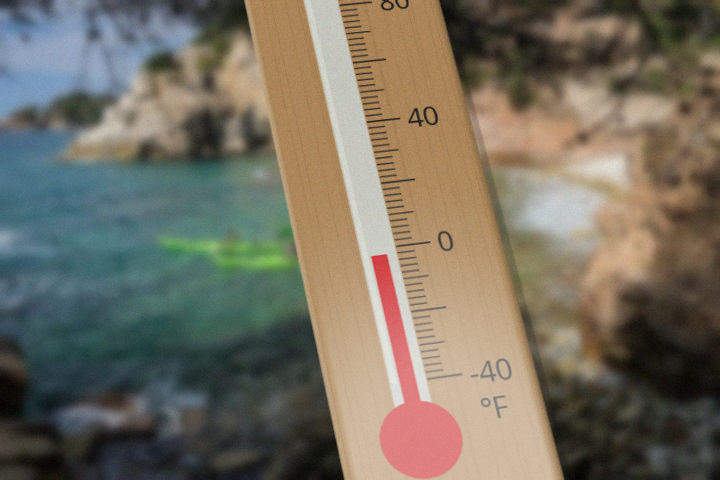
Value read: -2 °F
